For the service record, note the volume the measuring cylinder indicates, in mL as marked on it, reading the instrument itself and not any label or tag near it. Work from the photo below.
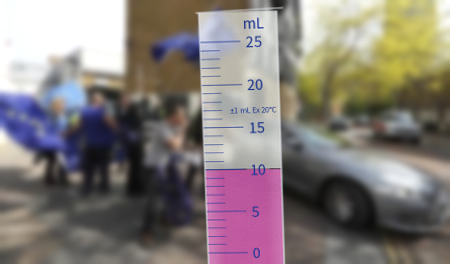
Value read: 10 mL
